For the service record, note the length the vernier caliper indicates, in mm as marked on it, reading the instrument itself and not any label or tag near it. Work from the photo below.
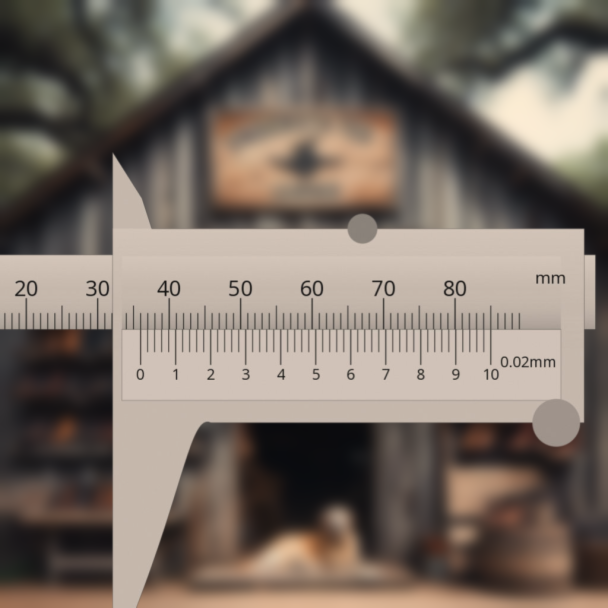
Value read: 36.0 mm
